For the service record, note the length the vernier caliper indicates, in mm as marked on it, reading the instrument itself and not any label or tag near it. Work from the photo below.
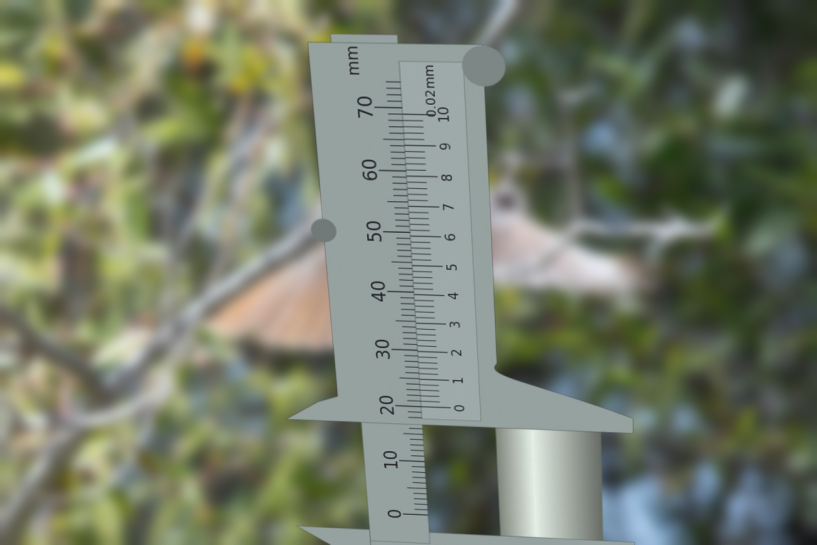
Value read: 20.0 mm
